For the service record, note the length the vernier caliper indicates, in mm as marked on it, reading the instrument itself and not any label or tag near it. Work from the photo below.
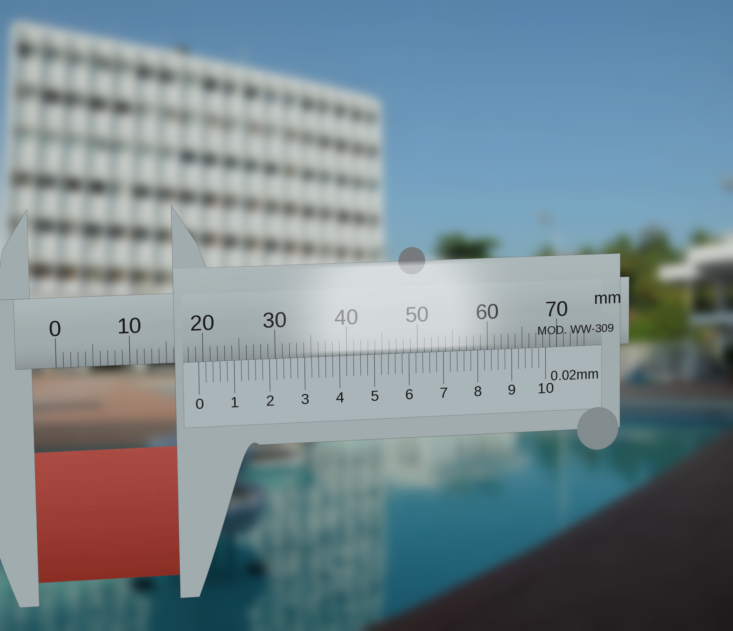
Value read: 19.4 mm
